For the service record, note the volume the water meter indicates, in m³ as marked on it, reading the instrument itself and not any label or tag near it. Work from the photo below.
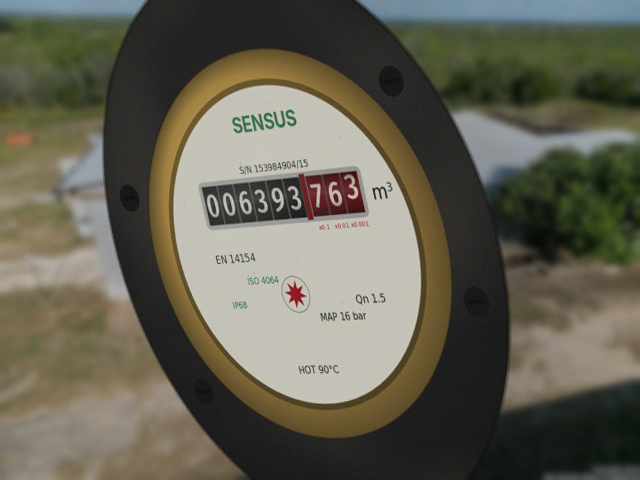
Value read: 6393.763 m³
